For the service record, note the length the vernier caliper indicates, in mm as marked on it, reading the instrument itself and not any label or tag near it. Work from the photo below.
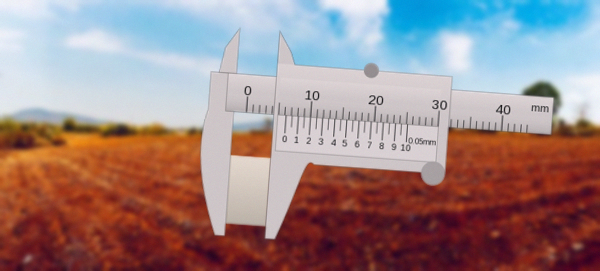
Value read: 6.2 mm
